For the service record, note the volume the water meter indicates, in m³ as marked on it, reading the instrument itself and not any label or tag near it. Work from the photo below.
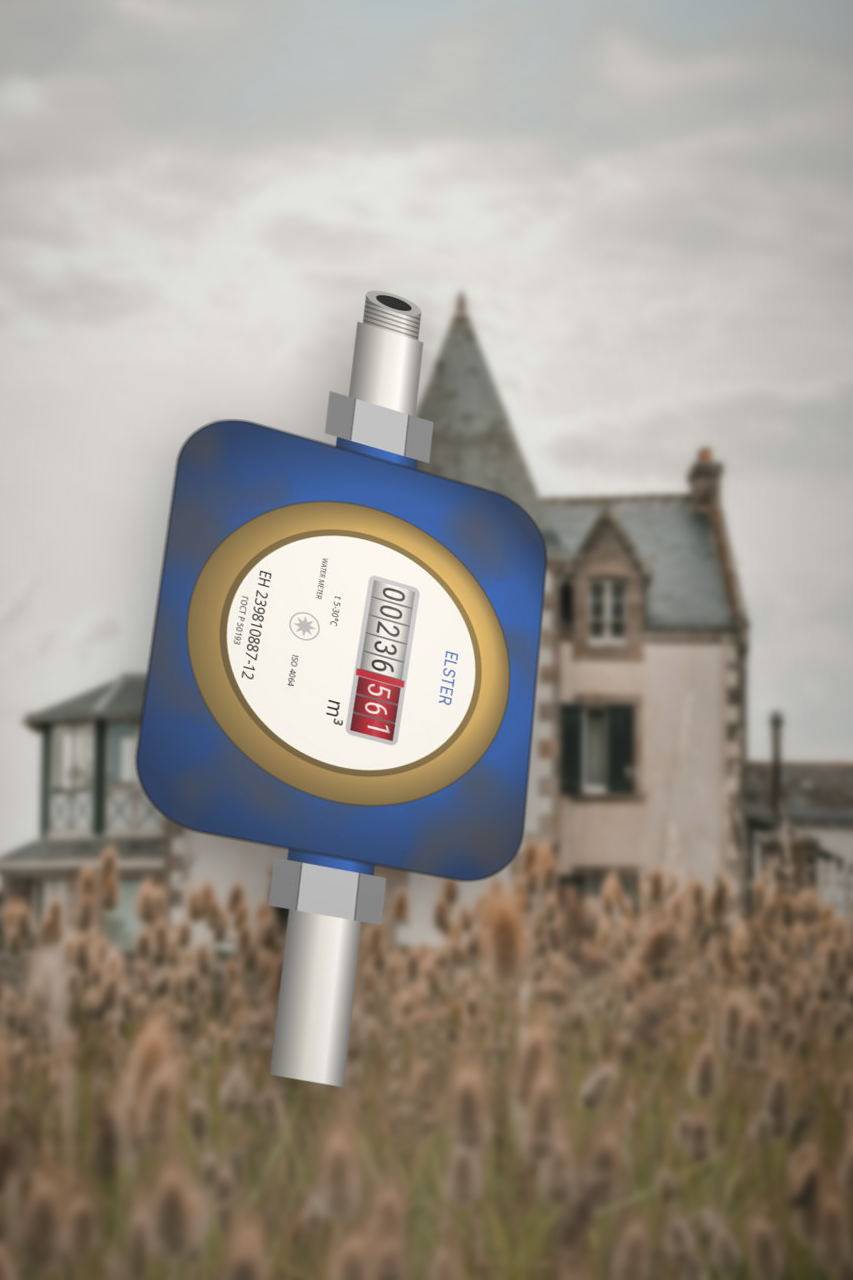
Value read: 236.561 m³
